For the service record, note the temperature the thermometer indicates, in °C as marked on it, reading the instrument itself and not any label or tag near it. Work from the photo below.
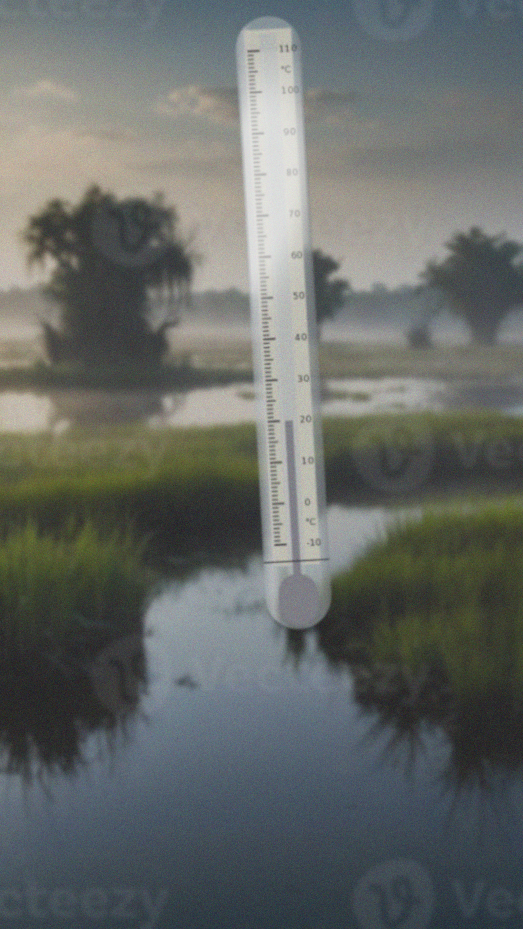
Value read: 20 °C
